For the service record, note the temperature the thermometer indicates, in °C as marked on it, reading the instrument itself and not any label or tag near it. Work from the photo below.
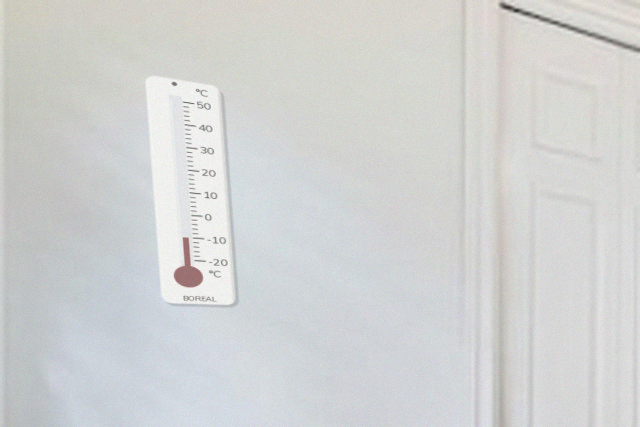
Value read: -10 °C
